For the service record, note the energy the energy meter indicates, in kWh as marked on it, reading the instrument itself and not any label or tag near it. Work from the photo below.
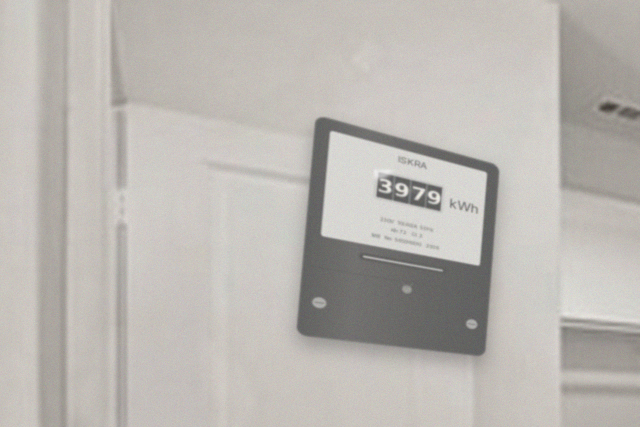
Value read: 3979 kWh
